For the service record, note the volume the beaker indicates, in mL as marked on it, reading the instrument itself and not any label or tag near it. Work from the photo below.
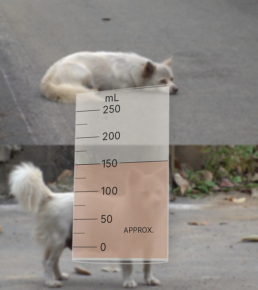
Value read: 150 mL
